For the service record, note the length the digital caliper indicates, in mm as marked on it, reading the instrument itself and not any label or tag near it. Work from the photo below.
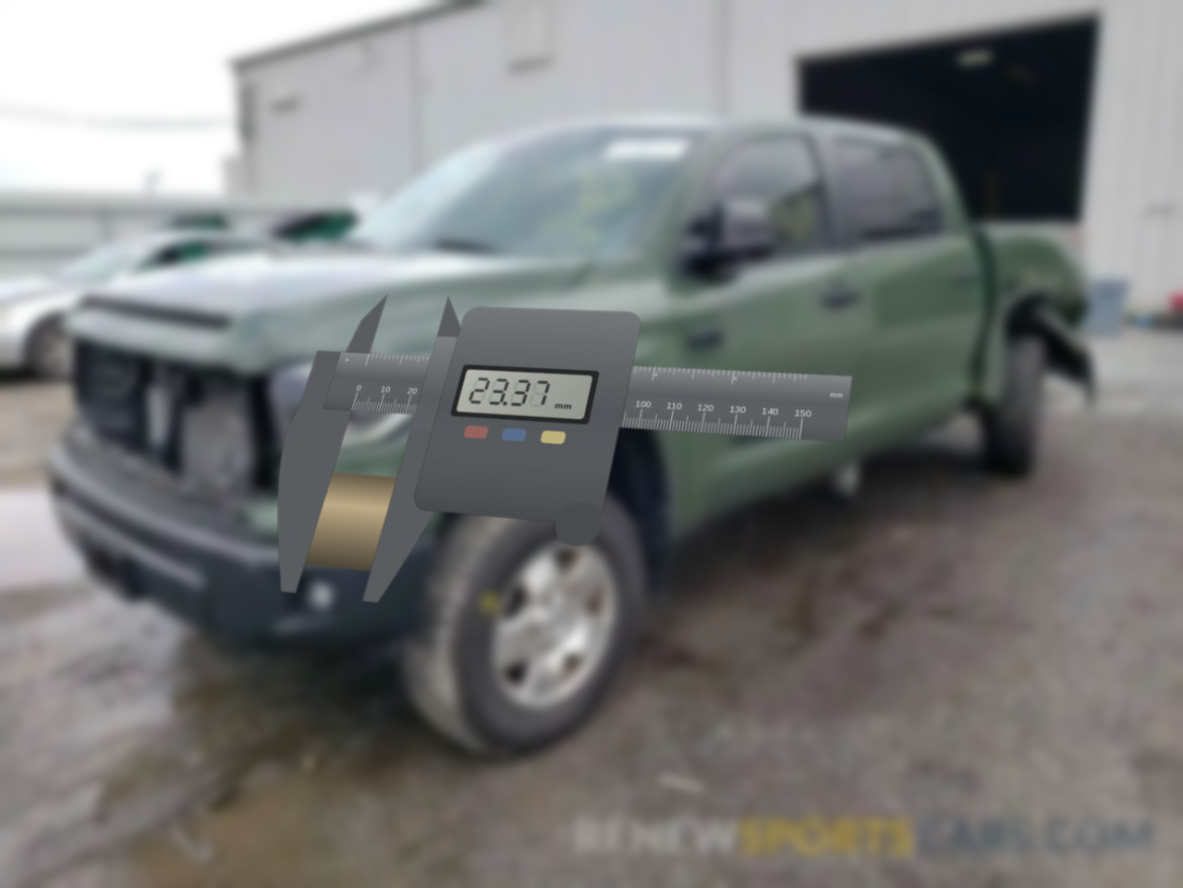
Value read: 23.37 mm
